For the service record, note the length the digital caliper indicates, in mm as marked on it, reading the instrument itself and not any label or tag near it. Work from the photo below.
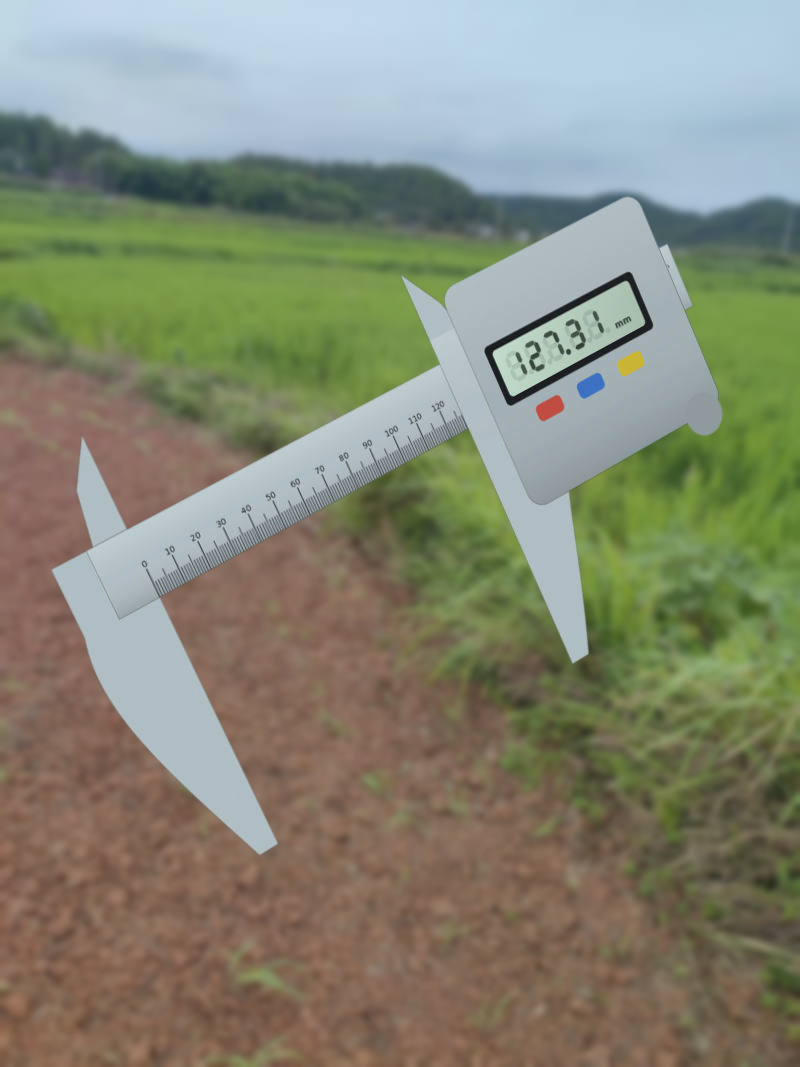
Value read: 127.31 mm
